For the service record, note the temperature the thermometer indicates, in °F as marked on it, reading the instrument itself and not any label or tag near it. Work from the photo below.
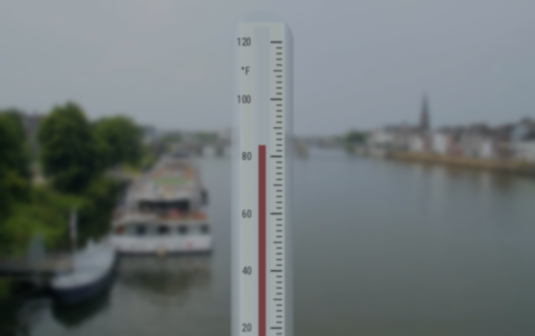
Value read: 84 °F
